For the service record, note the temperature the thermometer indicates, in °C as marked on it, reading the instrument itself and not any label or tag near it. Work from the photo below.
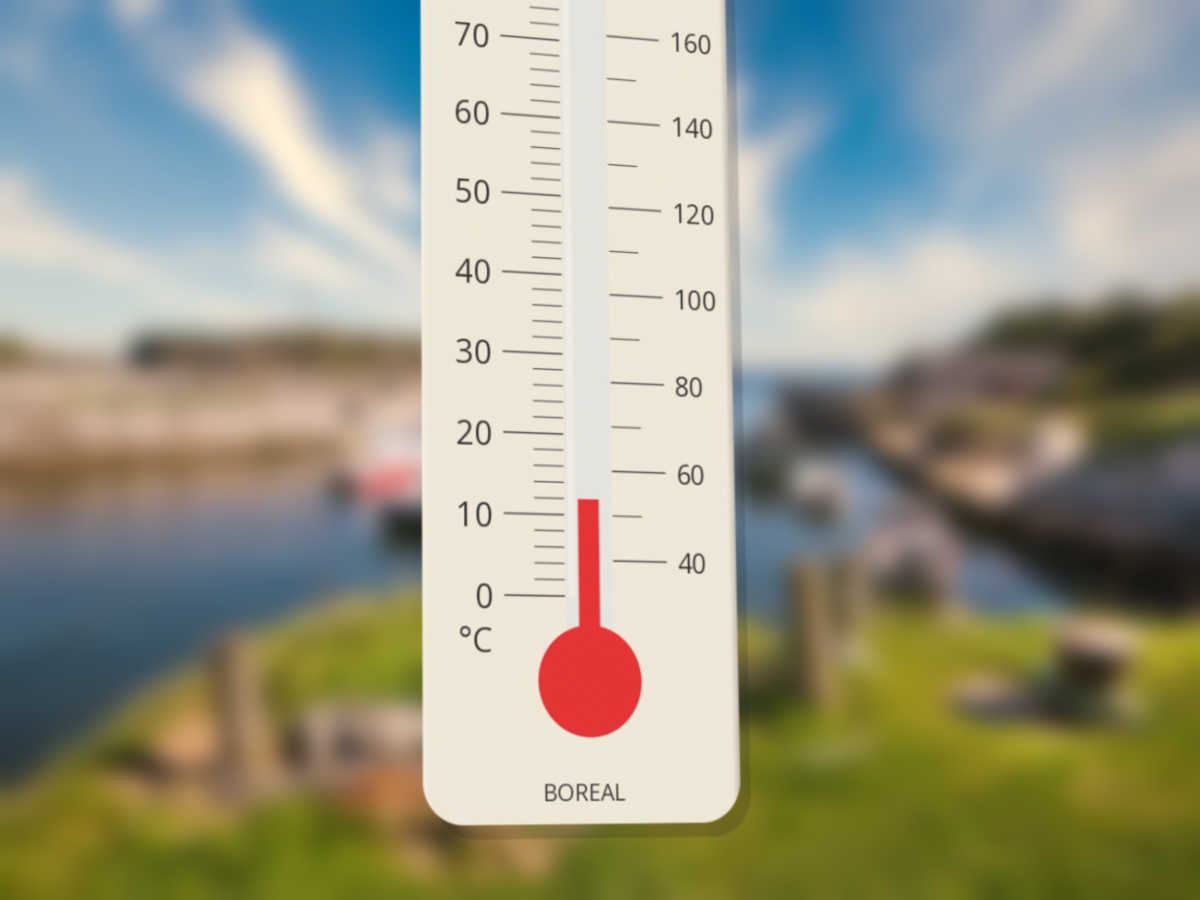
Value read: 12 °C
